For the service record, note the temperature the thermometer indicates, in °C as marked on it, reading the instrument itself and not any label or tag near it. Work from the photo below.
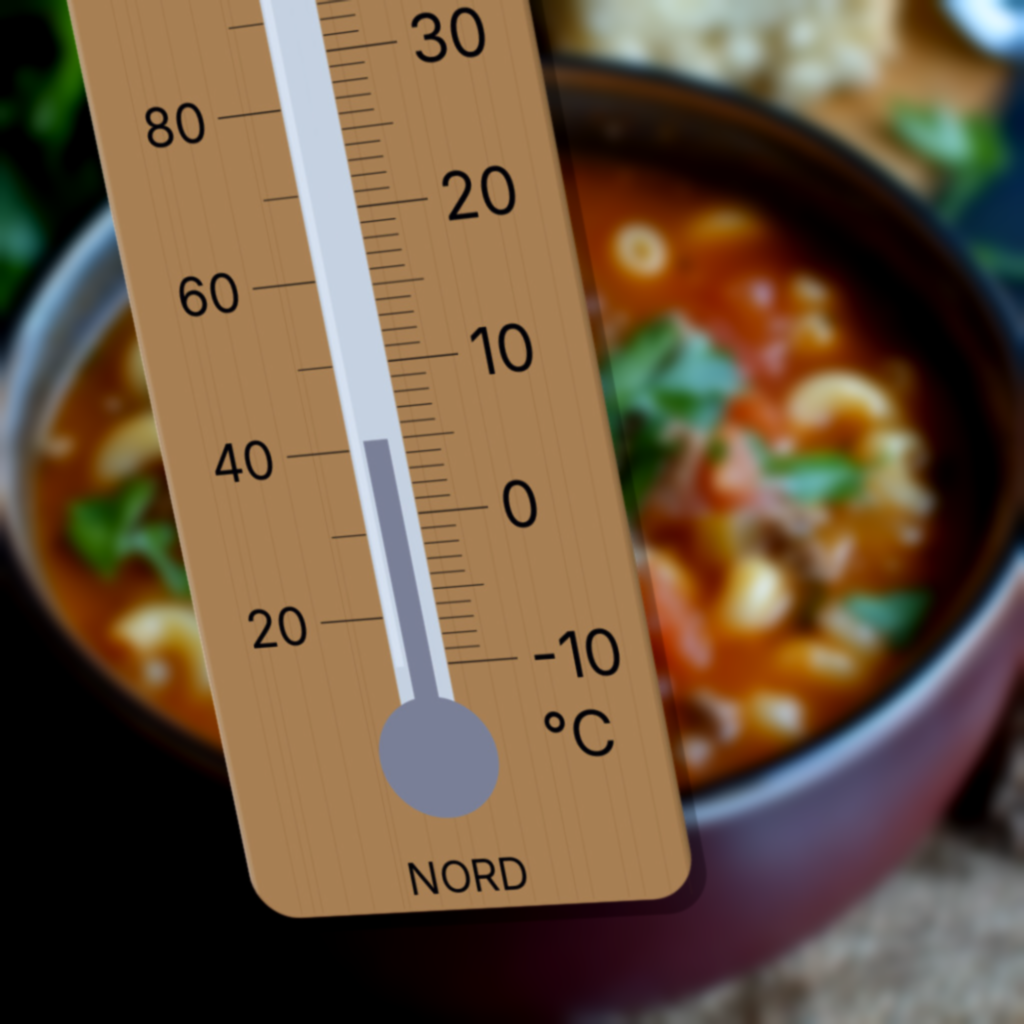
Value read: 5 °C
